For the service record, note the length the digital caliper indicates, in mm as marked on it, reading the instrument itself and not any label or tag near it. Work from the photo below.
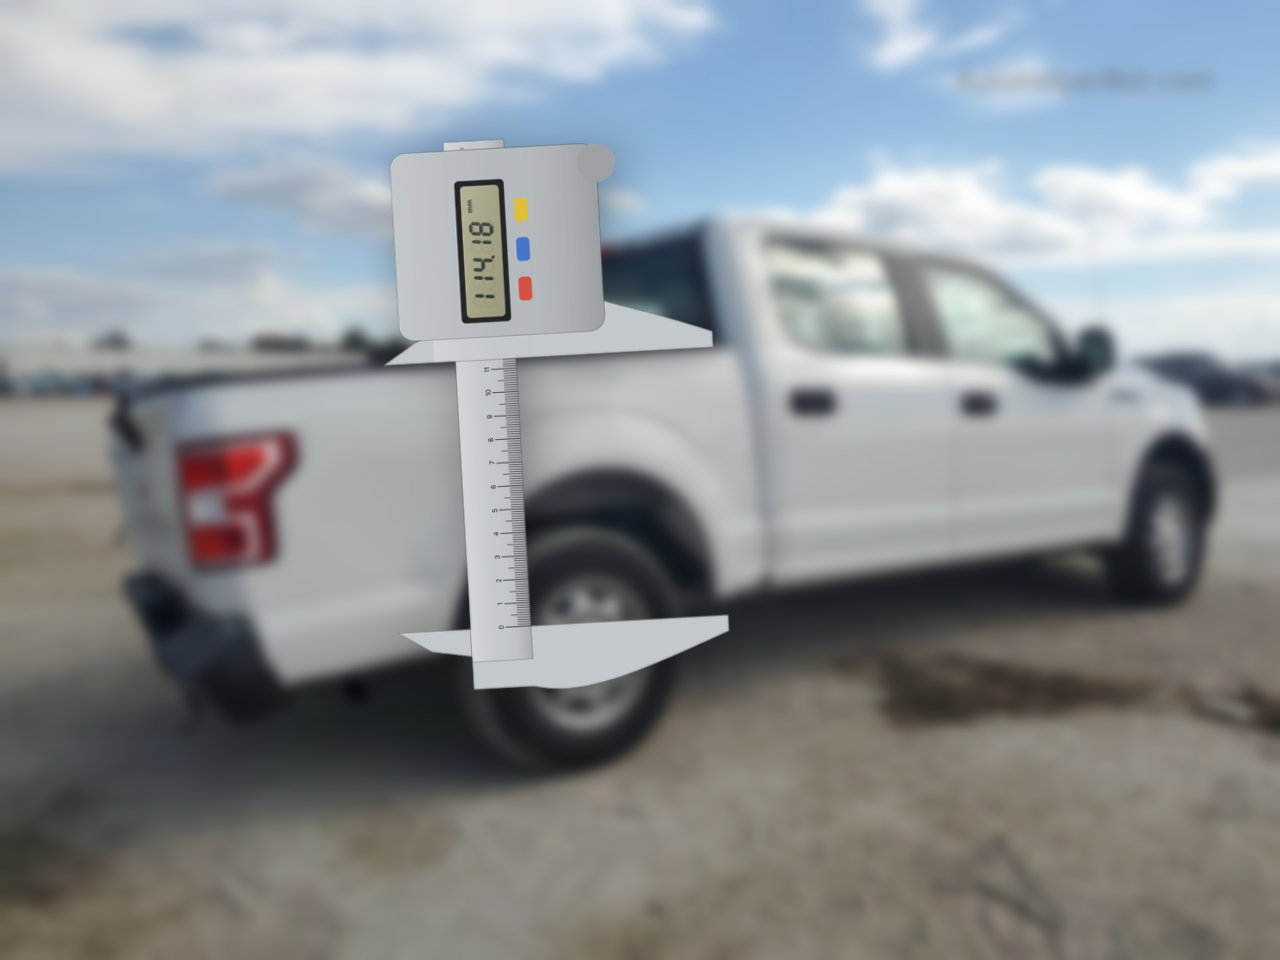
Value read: 114.18 mm
